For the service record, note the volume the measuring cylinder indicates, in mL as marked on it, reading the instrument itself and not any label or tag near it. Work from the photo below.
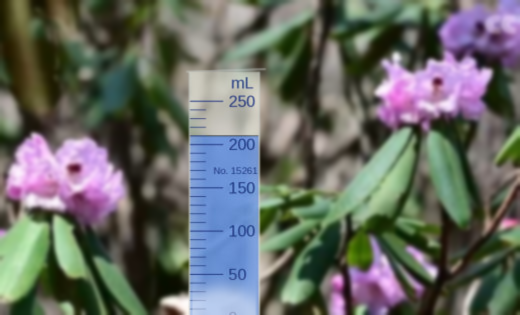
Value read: 210 mL
